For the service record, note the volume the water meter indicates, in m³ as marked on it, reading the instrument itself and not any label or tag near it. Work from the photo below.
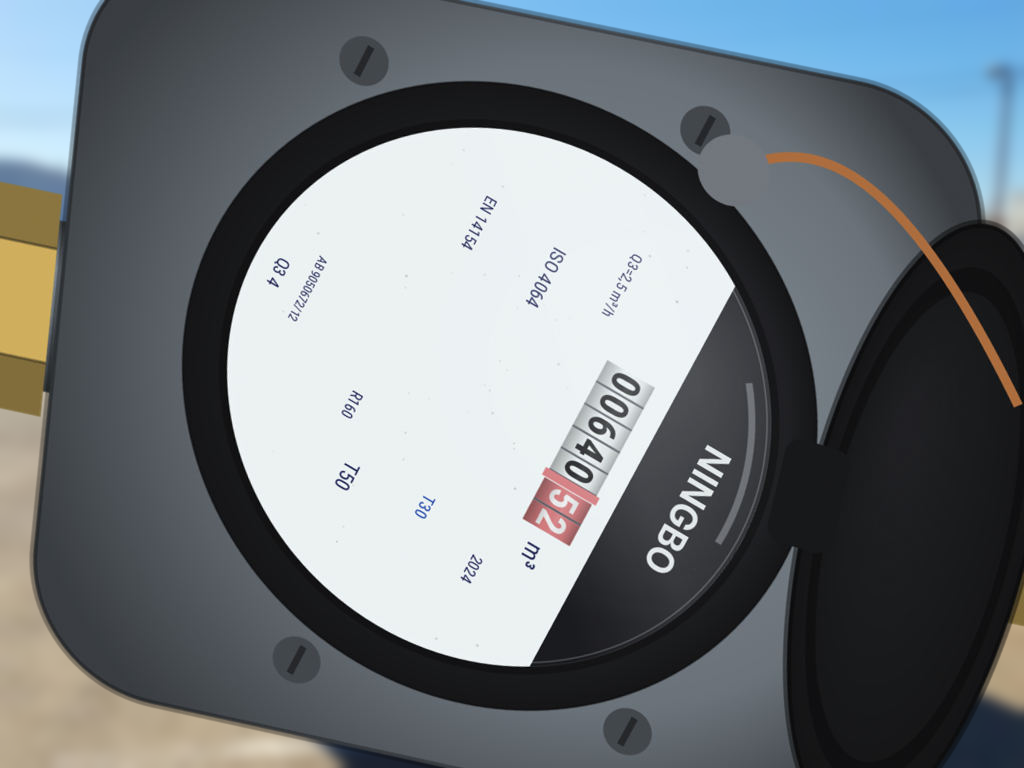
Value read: 640.52 m³
